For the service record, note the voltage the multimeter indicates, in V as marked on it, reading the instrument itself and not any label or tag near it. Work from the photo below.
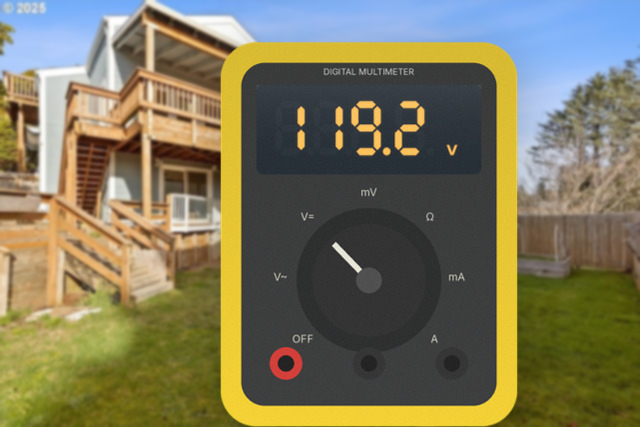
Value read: 119.2 V
